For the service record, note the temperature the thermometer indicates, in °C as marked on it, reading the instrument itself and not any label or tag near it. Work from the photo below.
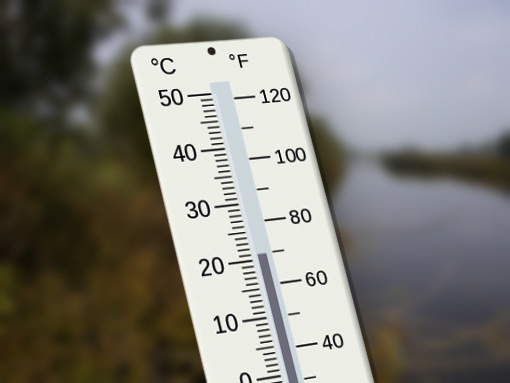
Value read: 21 °C
